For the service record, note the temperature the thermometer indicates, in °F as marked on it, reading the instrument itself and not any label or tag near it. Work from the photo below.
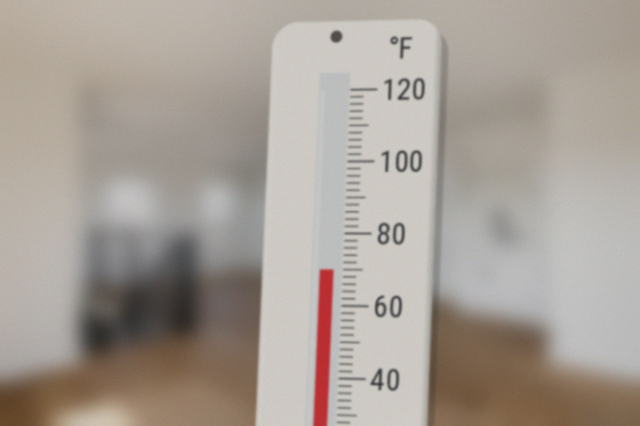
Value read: 70 °F
